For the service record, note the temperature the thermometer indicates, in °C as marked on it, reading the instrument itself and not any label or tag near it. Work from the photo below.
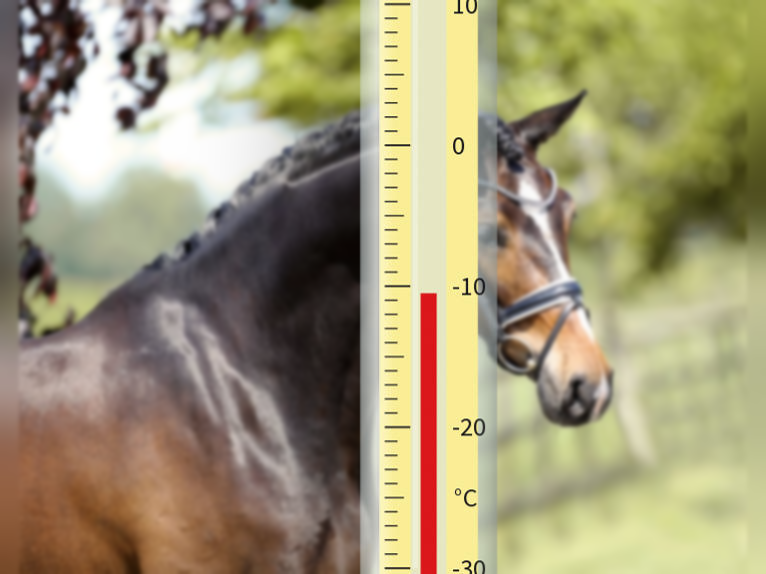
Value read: -10.5 °C
